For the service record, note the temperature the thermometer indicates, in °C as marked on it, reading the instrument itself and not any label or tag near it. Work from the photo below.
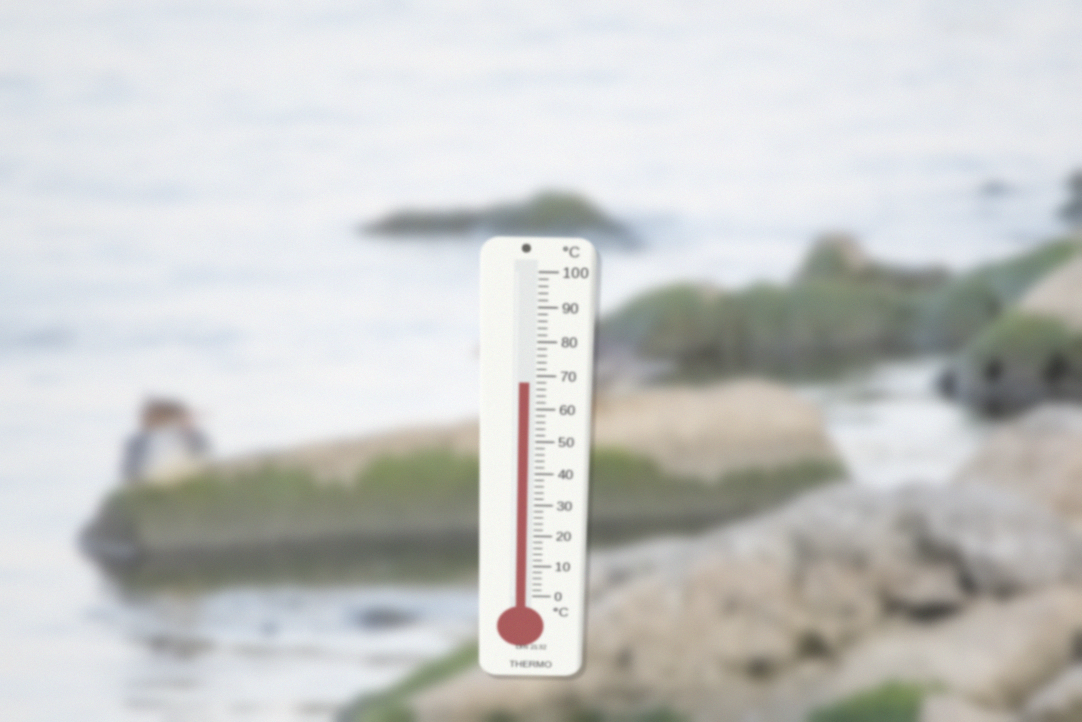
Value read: 68 °C
